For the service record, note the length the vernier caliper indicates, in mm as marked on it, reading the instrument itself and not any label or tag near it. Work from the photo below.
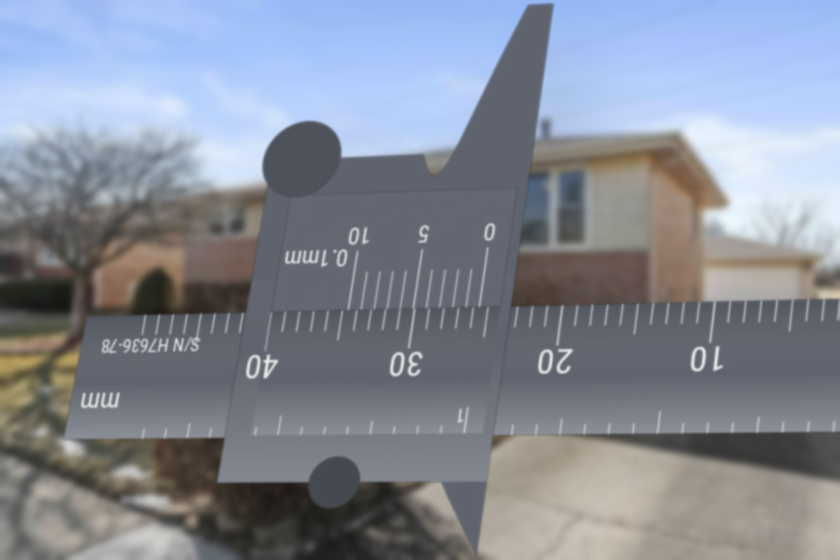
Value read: 25.6 mm
